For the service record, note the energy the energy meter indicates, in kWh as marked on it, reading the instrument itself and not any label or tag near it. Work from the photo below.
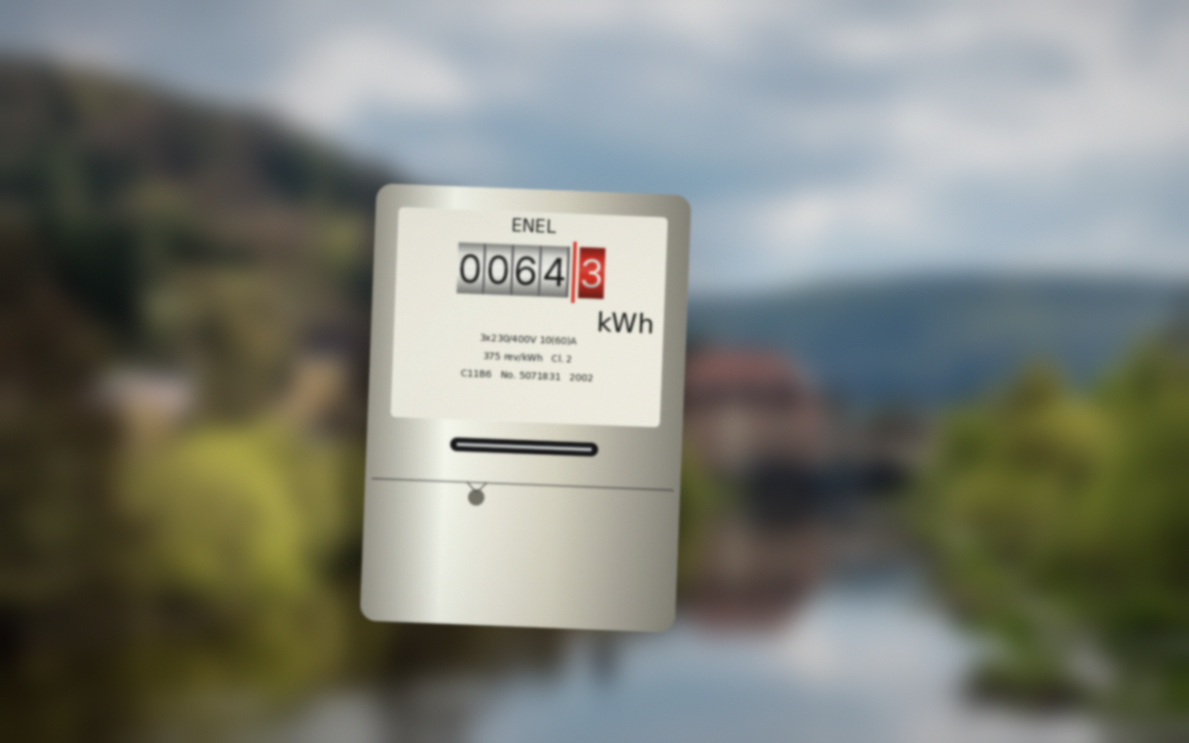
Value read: 64.3 kWh
